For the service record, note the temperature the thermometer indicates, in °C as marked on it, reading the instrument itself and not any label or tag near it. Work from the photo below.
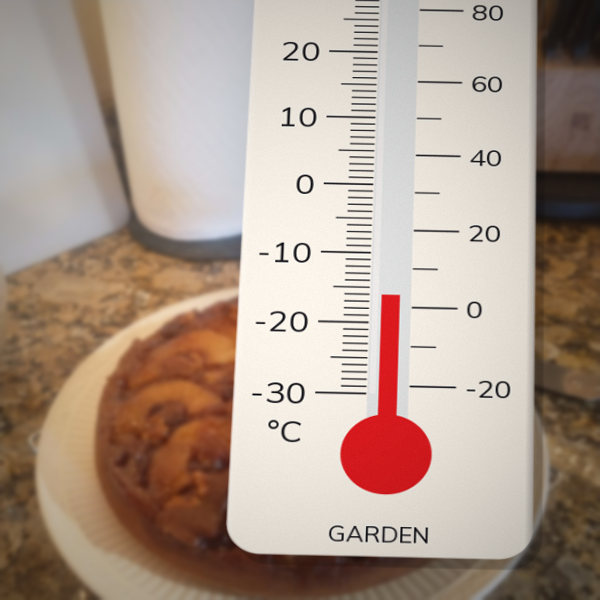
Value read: -16 °C
